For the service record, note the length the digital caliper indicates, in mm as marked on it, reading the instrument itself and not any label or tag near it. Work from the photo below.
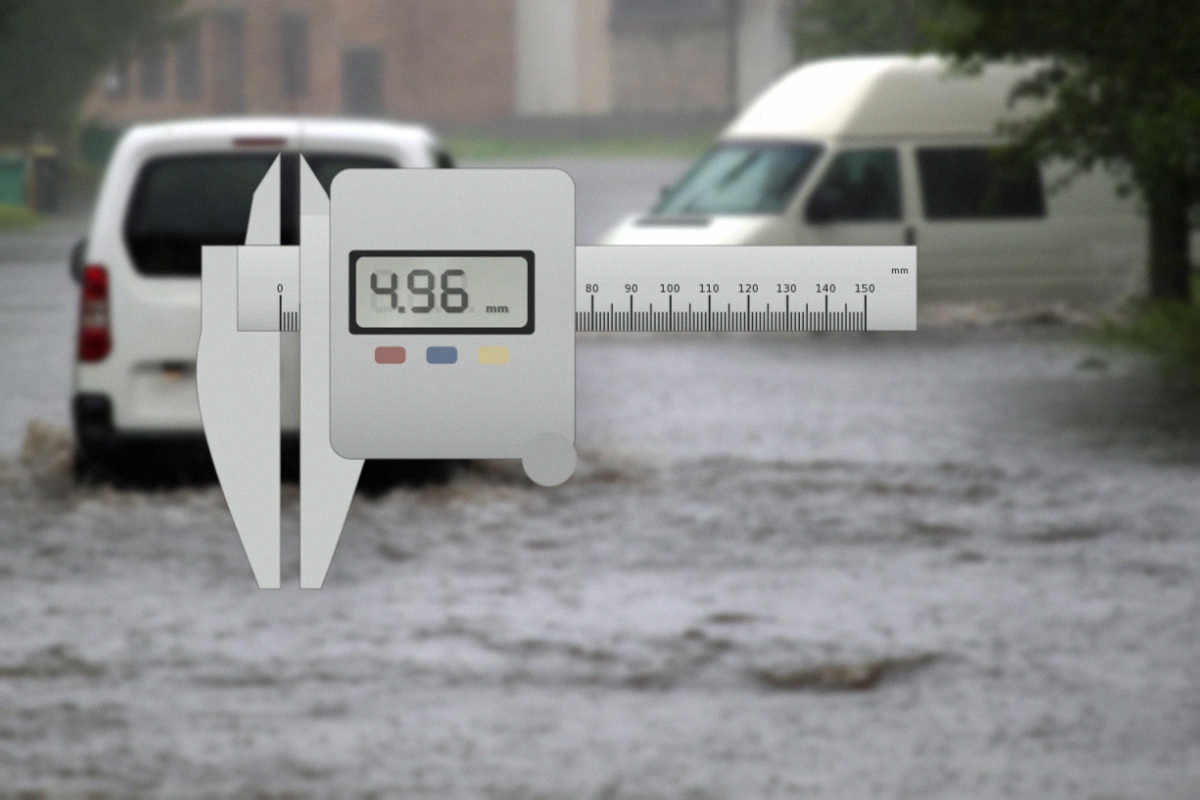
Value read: 4.96 mm
